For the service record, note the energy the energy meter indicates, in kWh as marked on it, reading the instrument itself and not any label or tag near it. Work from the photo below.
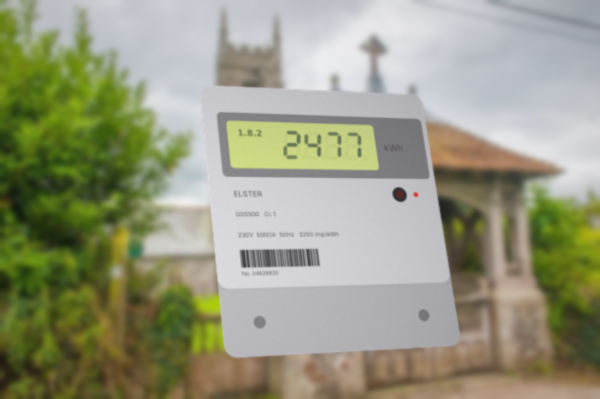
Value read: 2477 kWh
